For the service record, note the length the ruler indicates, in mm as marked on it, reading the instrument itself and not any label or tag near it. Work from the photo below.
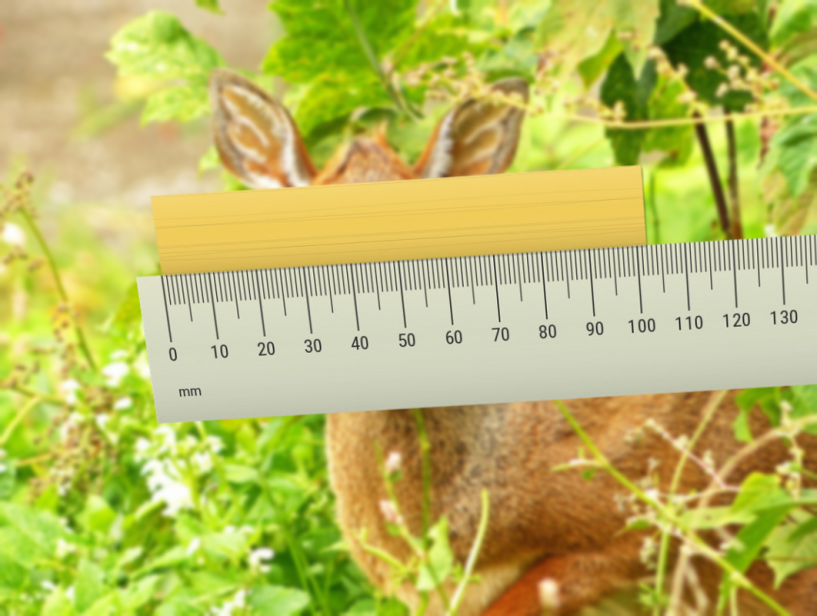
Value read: 102 mm
